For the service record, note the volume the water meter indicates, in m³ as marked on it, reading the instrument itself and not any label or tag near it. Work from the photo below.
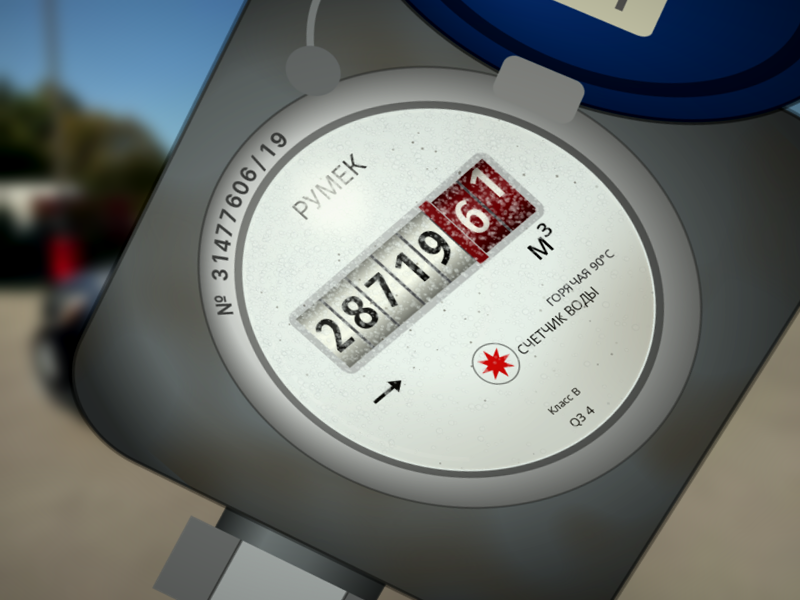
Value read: 28719.61 m³
